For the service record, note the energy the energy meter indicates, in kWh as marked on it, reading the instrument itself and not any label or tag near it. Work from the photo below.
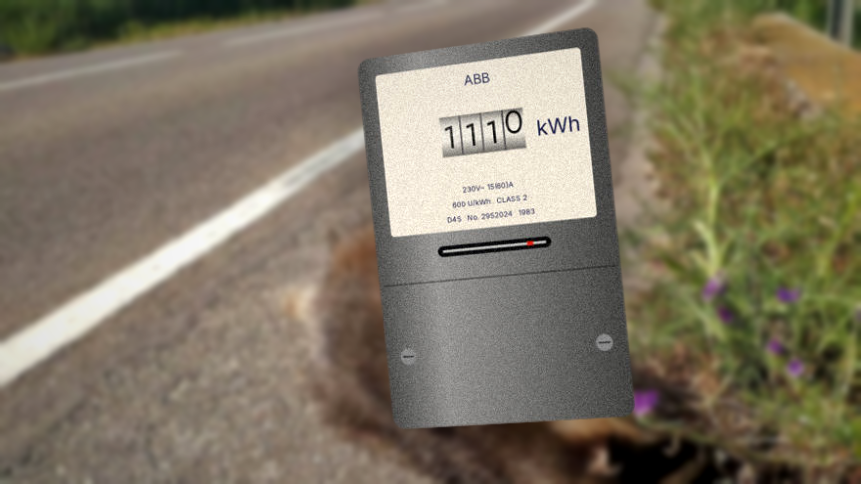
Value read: 1110 kWh
